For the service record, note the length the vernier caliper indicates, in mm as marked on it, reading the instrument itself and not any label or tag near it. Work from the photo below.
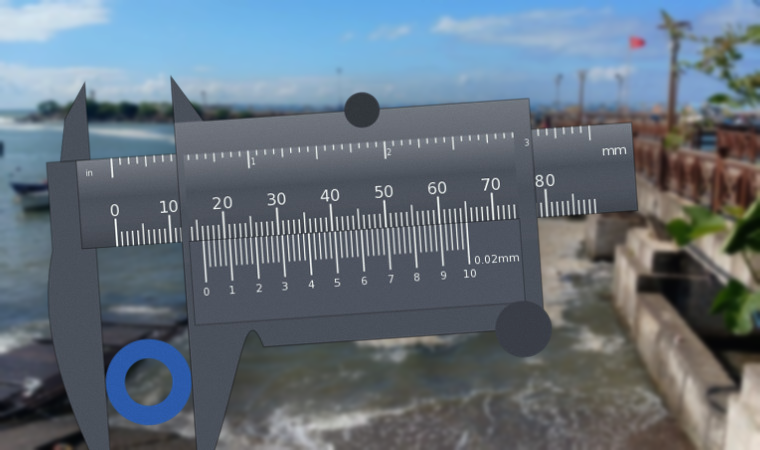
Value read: 16.0 mm
